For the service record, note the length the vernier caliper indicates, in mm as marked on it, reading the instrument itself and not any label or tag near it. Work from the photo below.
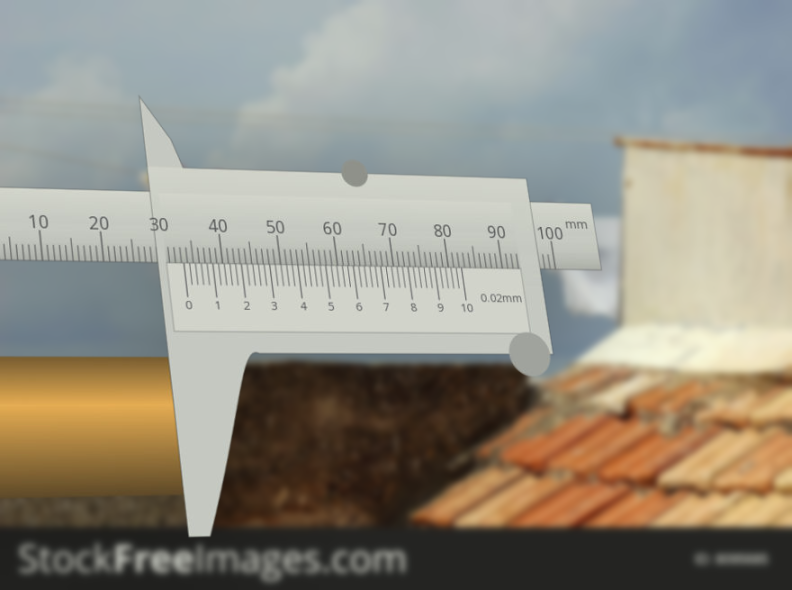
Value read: 33.4 mm
